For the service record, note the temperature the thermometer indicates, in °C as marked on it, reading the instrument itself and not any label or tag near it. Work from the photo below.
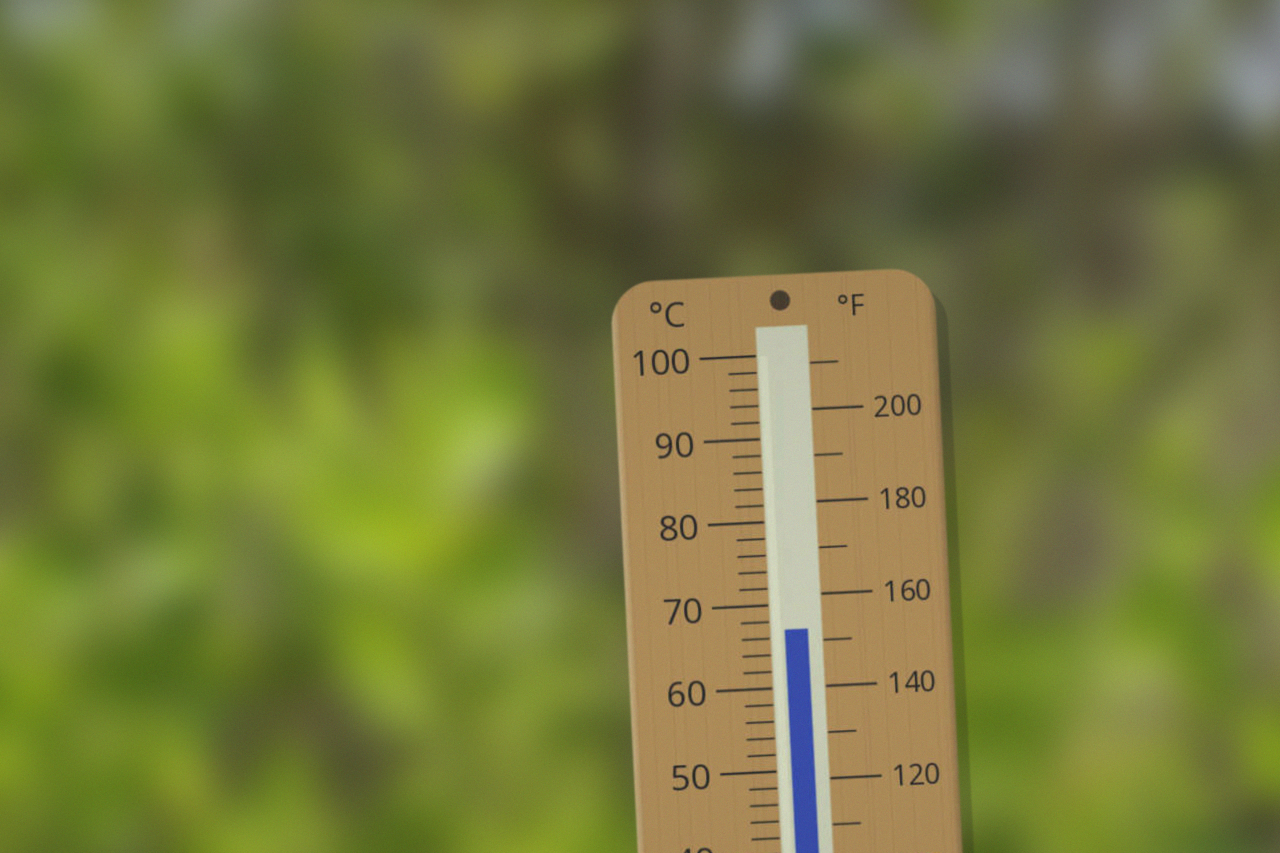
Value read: 67 °C
